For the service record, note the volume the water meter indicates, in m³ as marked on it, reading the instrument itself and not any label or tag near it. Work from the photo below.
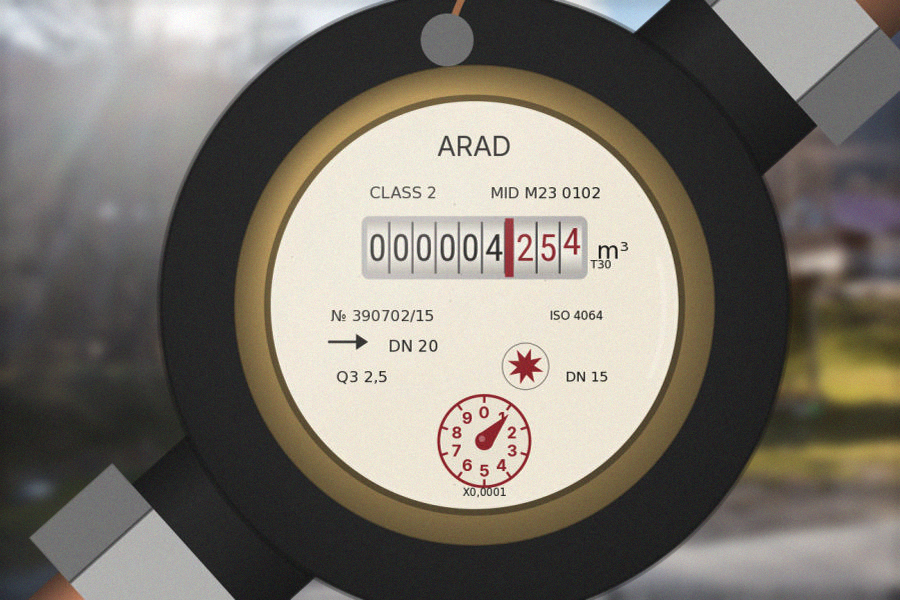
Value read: 4.2541 m³
